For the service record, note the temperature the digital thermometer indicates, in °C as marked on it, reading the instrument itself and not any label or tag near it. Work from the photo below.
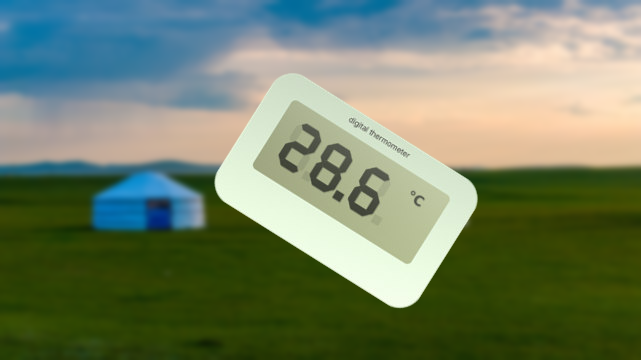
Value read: 28.6 °C
